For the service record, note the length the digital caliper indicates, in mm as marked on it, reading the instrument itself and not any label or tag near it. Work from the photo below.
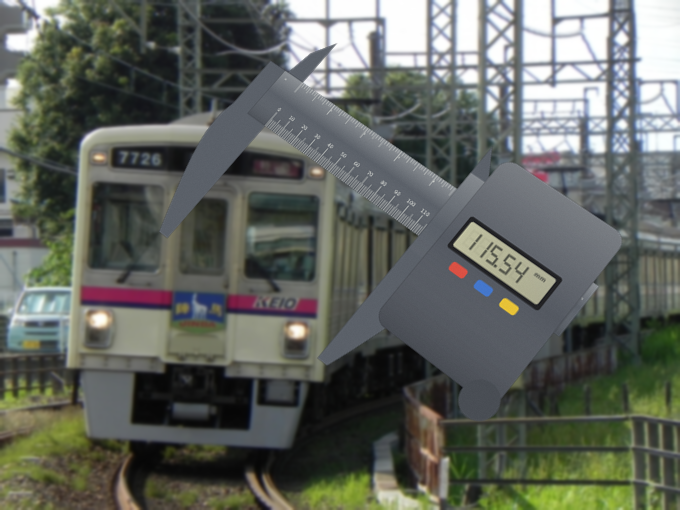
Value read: 115.54 mm
